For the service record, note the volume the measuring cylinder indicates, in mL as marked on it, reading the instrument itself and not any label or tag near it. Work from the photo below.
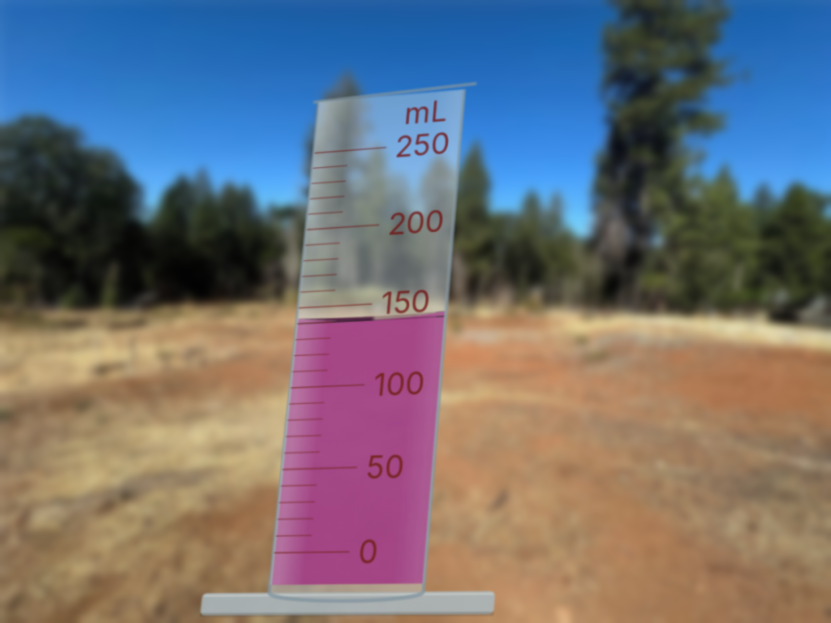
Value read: 140 mL
